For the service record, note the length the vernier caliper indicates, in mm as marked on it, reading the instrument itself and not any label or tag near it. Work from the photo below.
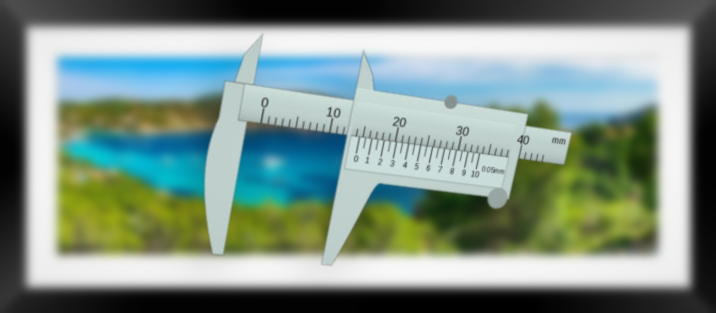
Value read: 14.5 mm
